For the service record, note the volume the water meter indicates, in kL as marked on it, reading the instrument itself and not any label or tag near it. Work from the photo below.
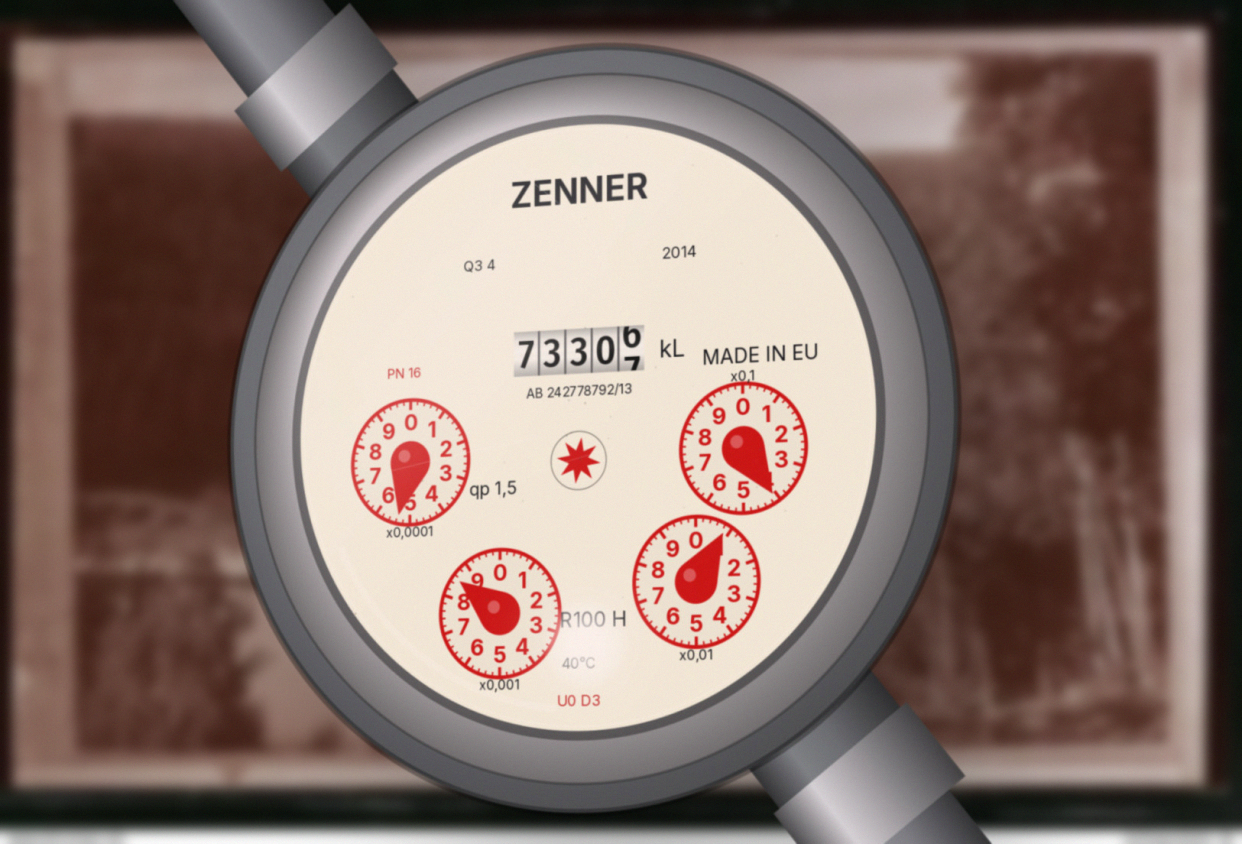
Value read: 73306.4085 kL
